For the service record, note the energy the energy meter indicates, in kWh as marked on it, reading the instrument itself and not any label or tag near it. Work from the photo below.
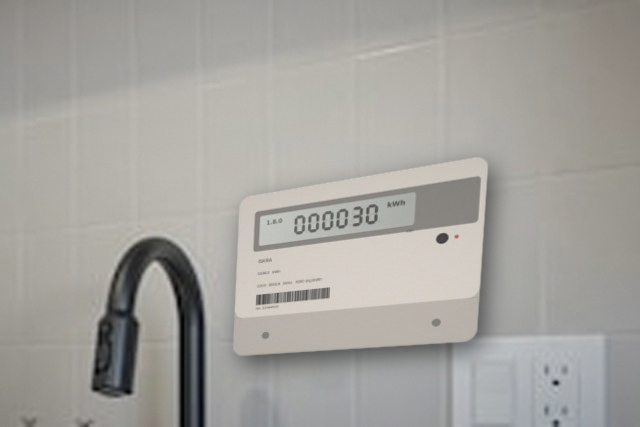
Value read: 30 kWh
